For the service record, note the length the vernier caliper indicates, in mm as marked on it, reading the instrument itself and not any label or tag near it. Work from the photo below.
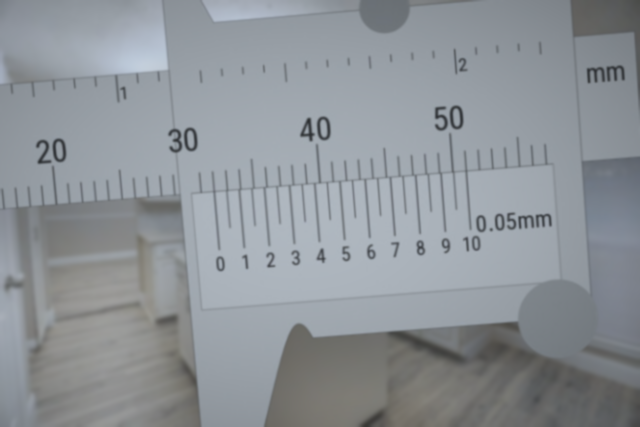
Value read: 32.0 mm
